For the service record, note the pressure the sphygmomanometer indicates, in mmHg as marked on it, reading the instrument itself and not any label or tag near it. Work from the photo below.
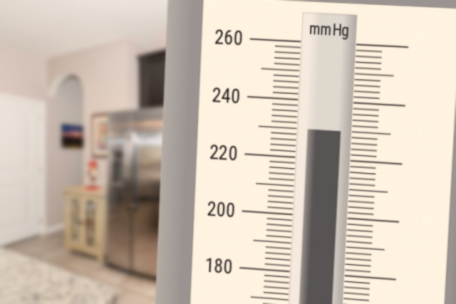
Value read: 230 mmHg
